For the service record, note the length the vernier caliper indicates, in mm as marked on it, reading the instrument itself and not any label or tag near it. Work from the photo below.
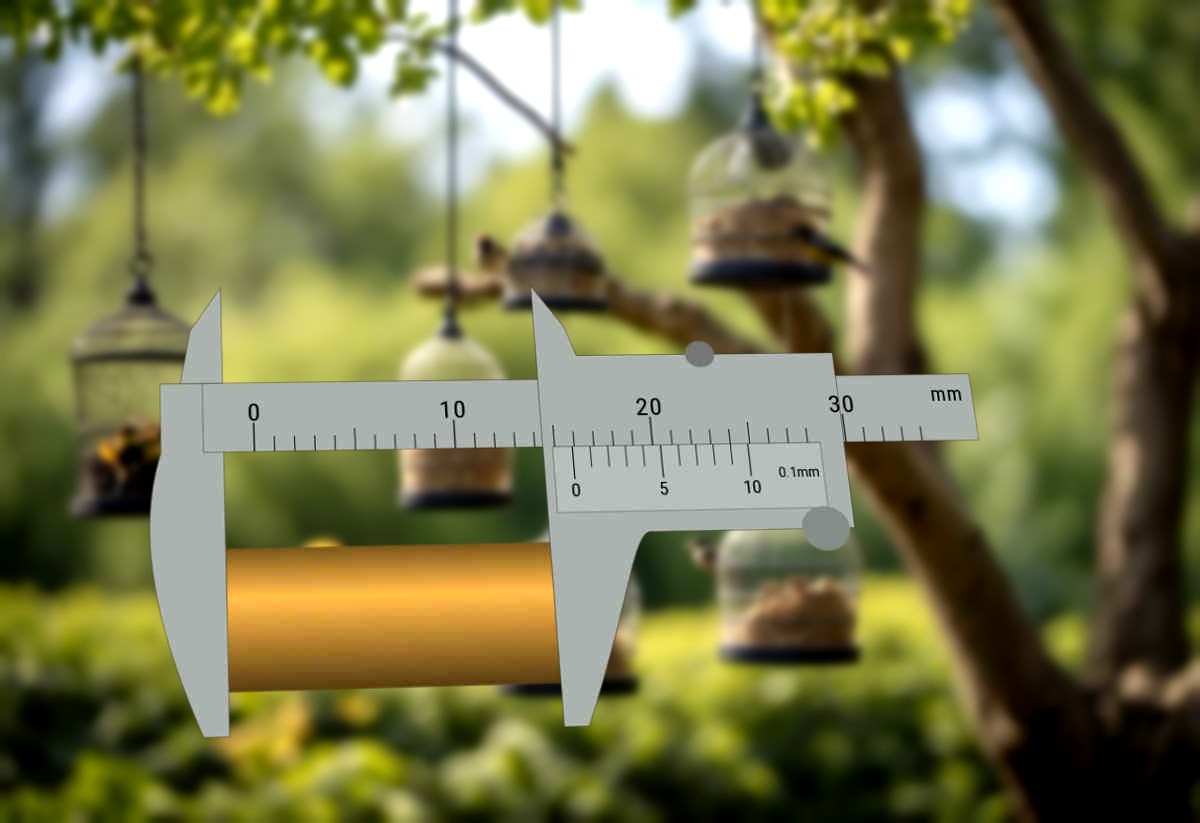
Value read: 15.9 mm
